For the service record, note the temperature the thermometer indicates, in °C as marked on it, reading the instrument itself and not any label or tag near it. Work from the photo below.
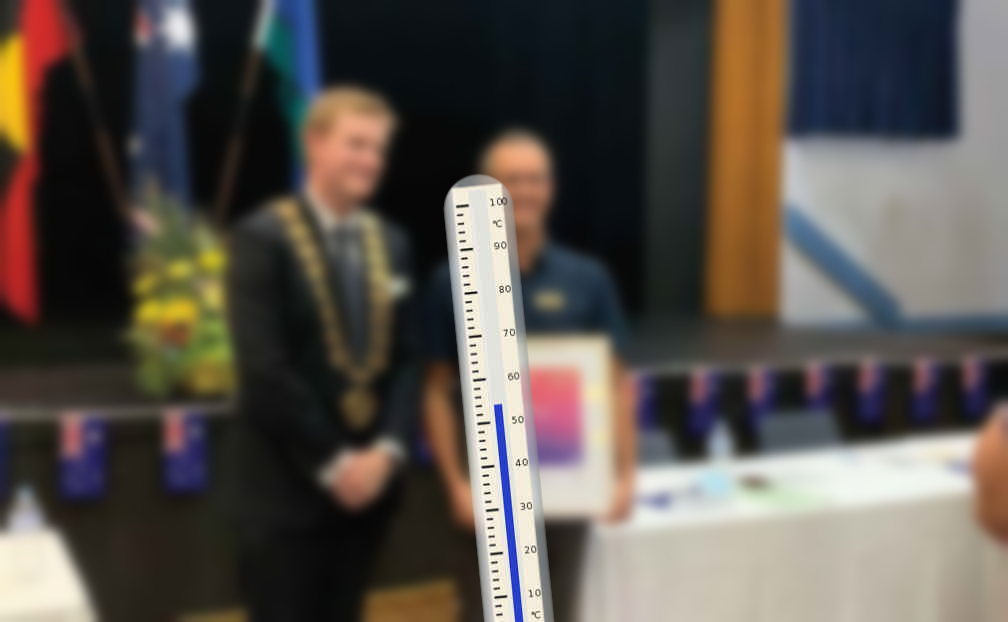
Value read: 54 °C
